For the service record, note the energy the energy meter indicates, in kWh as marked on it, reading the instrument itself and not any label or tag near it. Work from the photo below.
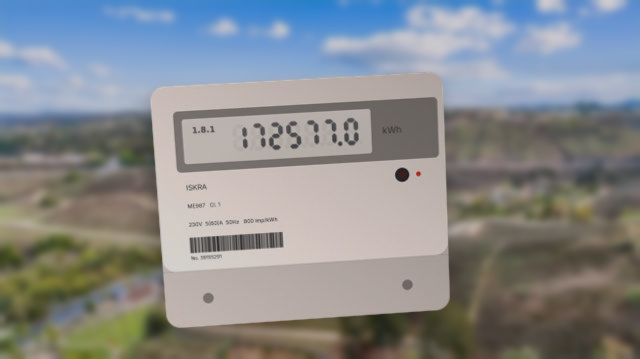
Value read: 172577.0 kWh
